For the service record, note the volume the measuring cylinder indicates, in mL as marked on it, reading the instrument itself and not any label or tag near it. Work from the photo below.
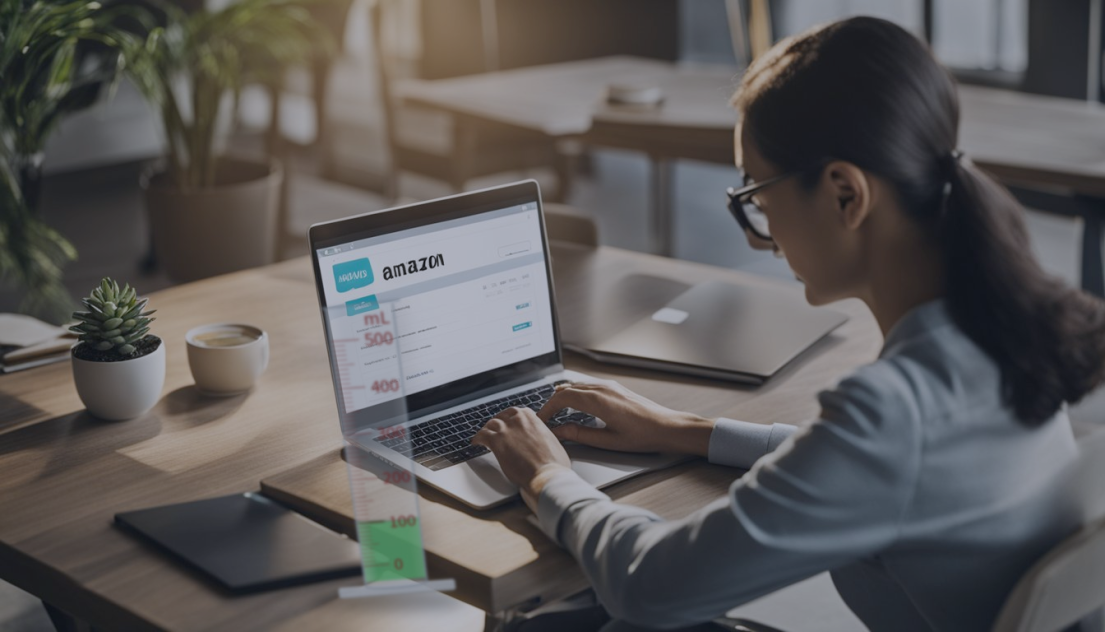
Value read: 100 mL
